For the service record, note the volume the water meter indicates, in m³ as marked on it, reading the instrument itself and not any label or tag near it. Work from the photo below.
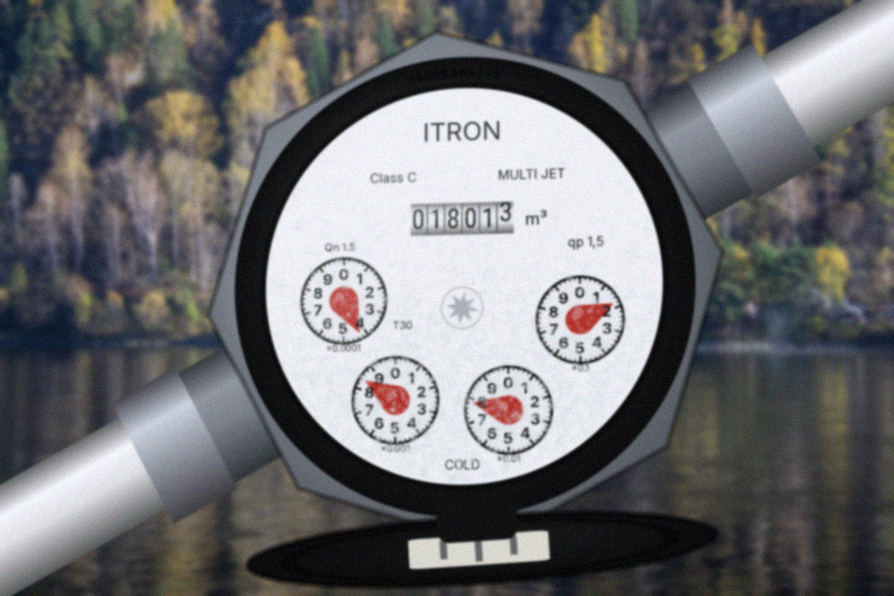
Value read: 18013.1784 m³
